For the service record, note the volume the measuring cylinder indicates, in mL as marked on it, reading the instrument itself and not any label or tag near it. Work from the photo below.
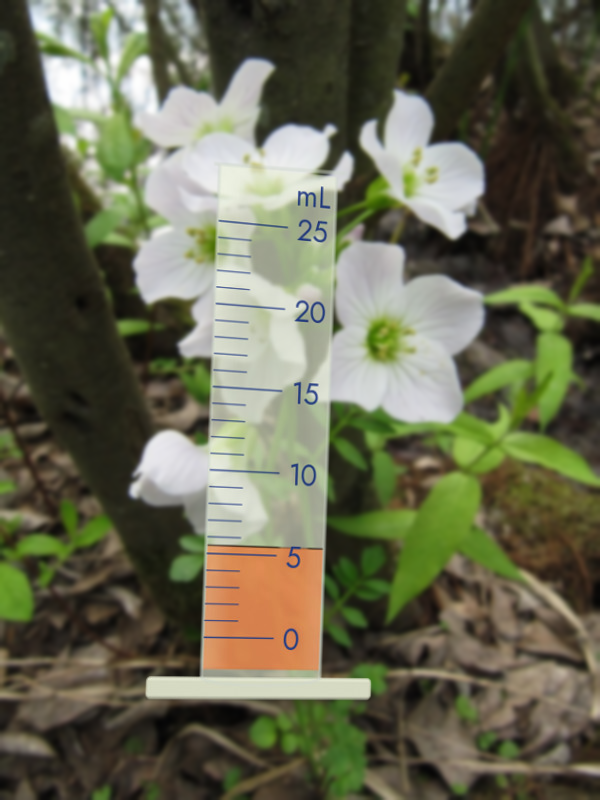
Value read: 5.5 mL
